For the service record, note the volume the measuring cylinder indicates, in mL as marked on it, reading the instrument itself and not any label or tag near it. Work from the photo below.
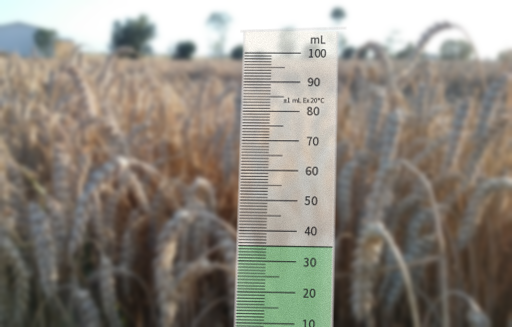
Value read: 35 mL
